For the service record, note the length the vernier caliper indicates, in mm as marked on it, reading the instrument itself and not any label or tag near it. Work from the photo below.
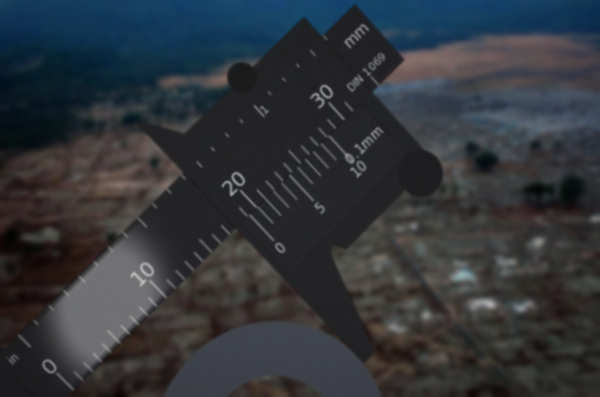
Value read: 19.2 mm
